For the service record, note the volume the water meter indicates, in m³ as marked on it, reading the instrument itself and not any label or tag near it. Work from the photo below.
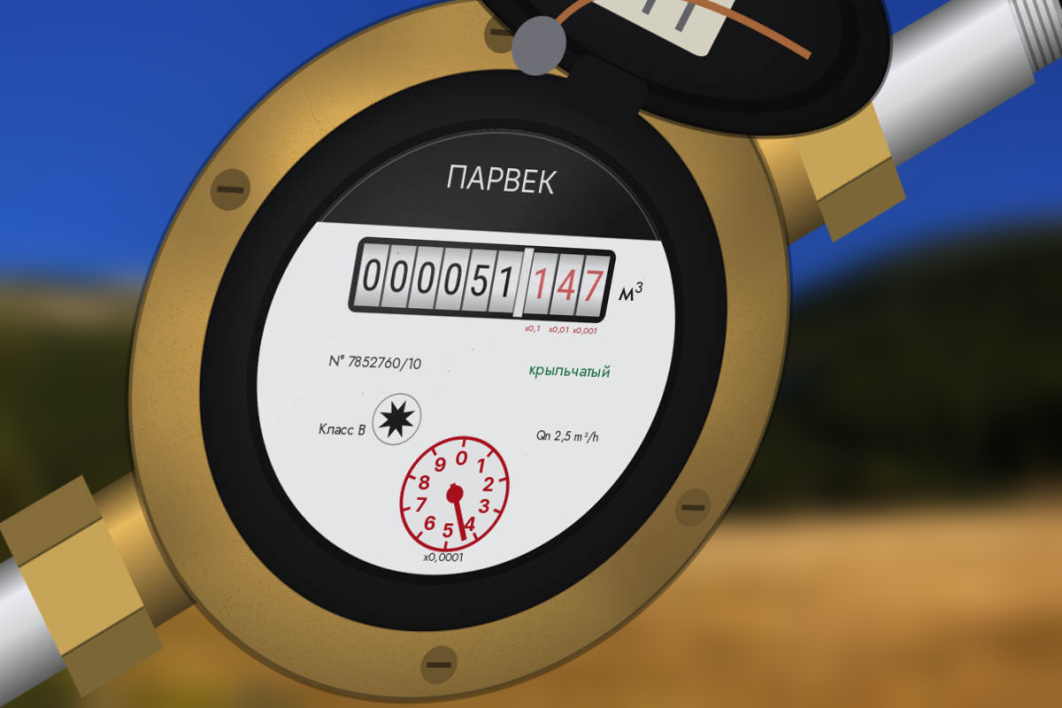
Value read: 51.1474 m³
